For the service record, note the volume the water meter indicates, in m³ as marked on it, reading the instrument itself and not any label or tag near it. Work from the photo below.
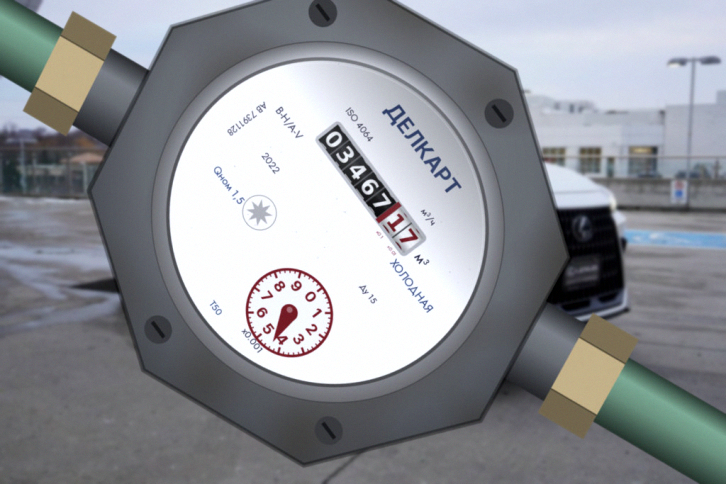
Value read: 3467.174 m³
